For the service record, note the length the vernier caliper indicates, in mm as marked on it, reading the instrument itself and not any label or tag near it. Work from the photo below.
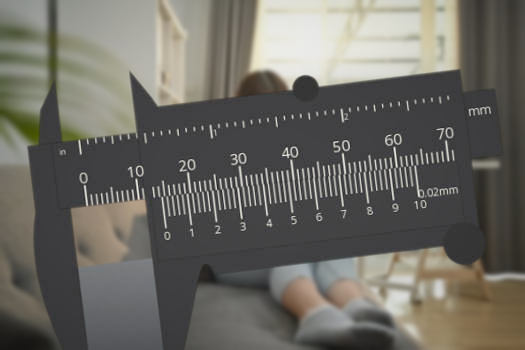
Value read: 14.5 mm
